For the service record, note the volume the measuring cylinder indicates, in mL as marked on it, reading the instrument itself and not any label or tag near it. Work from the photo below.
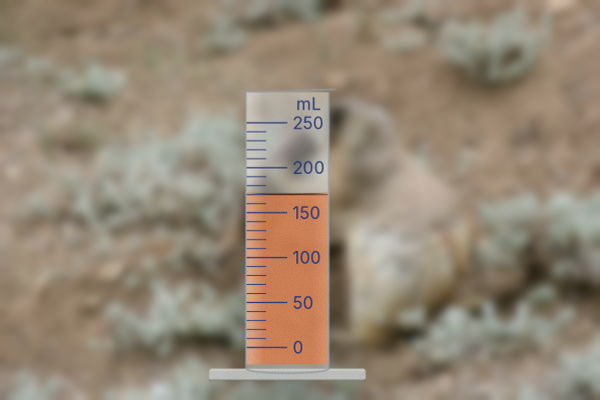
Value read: 170 mL
